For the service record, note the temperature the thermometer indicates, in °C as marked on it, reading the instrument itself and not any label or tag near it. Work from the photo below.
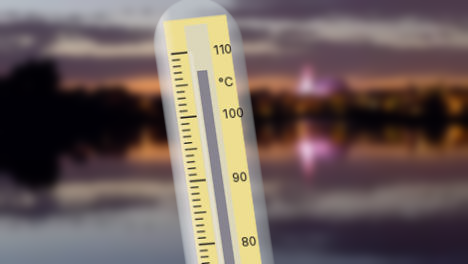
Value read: 107 °C
